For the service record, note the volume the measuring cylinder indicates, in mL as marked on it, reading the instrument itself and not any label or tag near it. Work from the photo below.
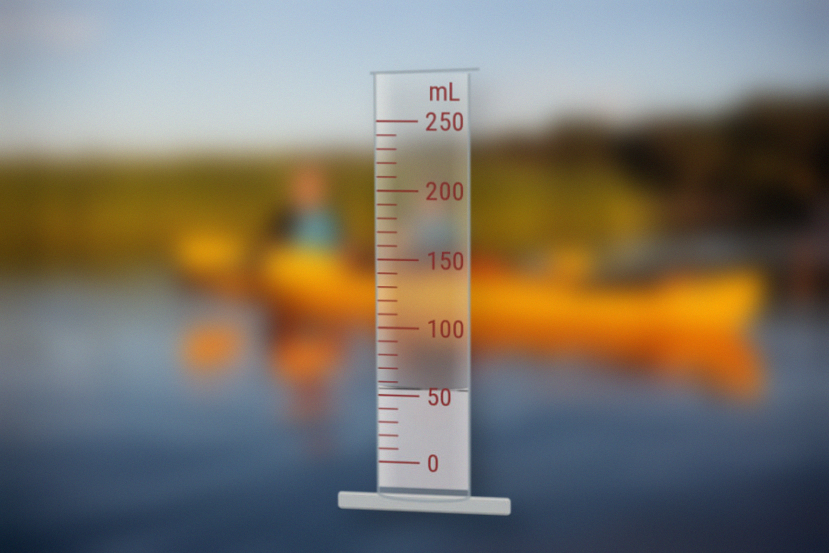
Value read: 55 mL
